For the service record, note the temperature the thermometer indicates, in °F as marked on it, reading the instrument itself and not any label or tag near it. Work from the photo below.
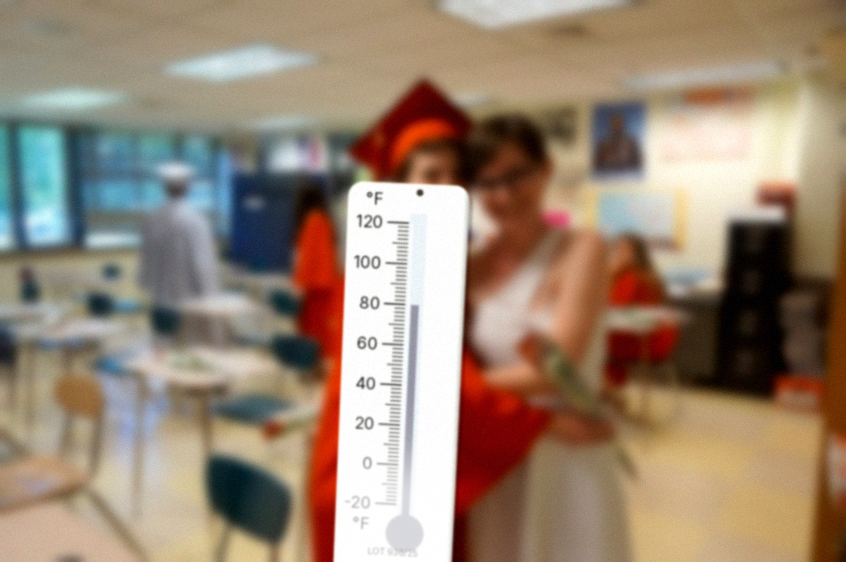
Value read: 80 °F
